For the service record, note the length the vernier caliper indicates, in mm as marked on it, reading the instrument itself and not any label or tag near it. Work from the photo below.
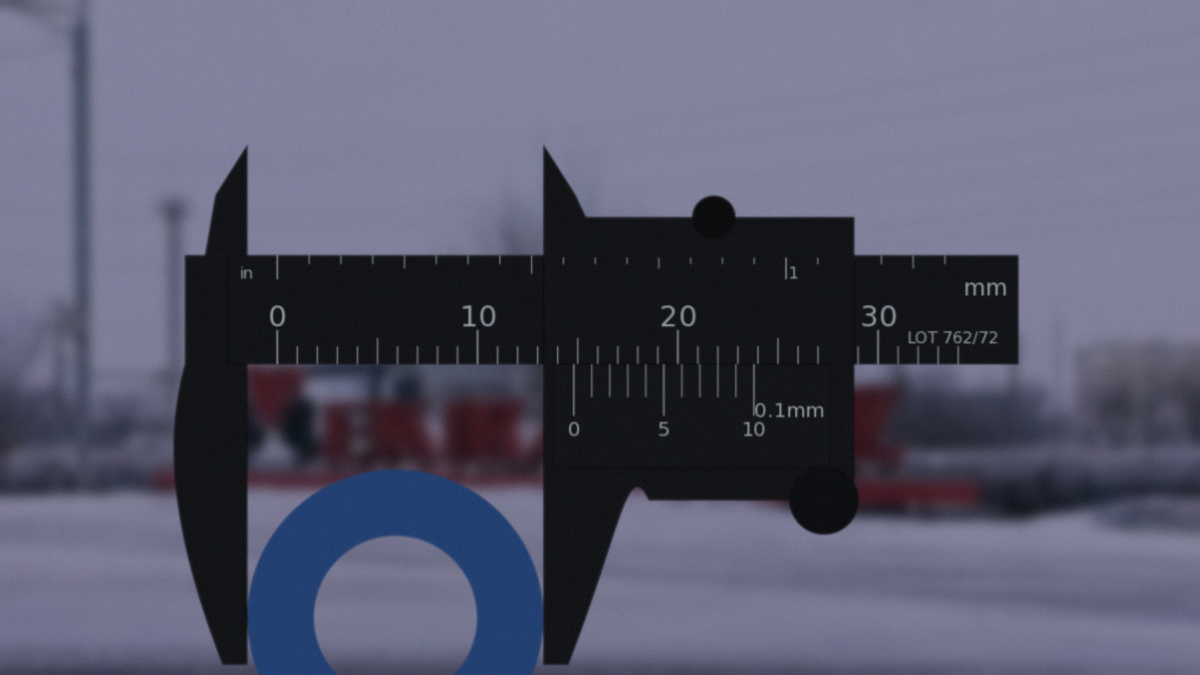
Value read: 14.8 mm
